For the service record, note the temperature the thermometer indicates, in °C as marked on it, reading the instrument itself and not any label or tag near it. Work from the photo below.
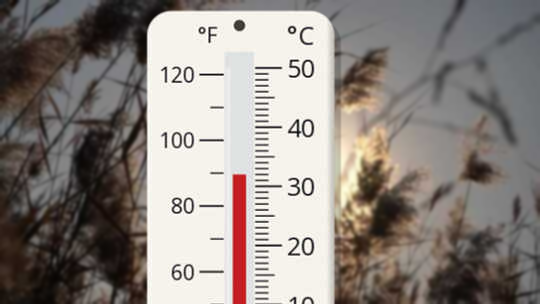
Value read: 32 °C
